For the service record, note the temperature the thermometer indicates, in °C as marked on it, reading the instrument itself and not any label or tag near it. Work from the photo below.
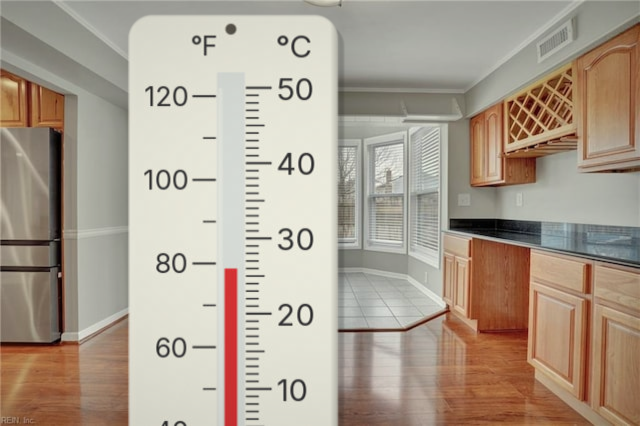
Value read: 26 °C
